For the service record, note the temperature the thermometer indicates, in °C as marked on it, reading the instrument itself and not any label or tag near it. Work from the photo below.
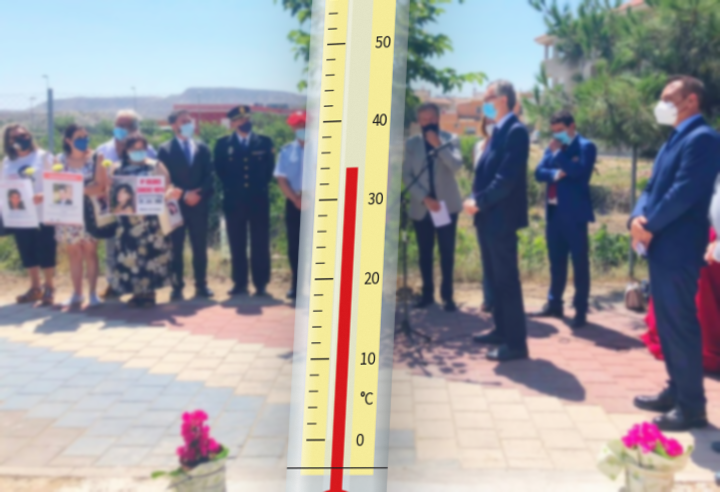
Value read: 34 °C
